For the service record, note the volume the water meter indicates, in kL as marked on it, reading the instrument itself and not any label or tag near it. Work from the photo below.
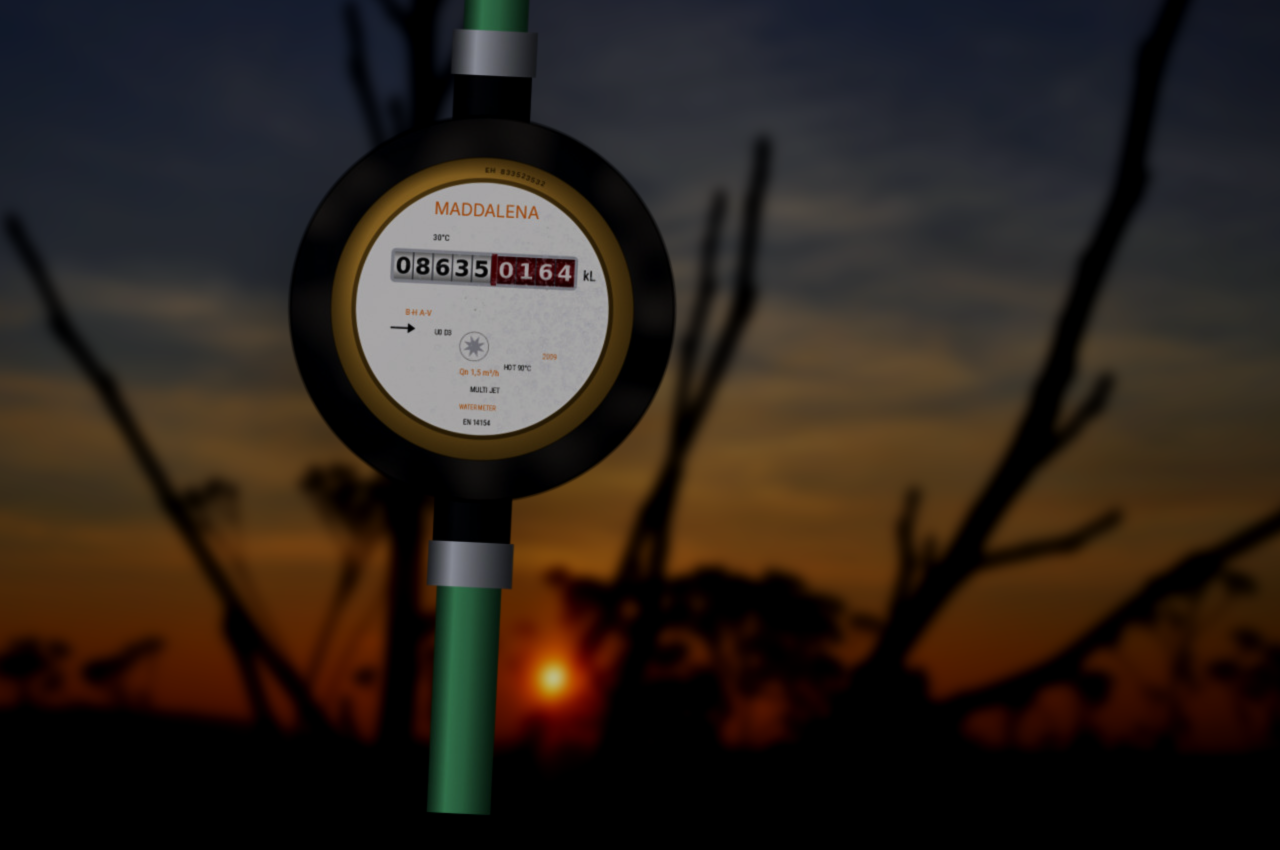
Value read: 8635.0164 kL
